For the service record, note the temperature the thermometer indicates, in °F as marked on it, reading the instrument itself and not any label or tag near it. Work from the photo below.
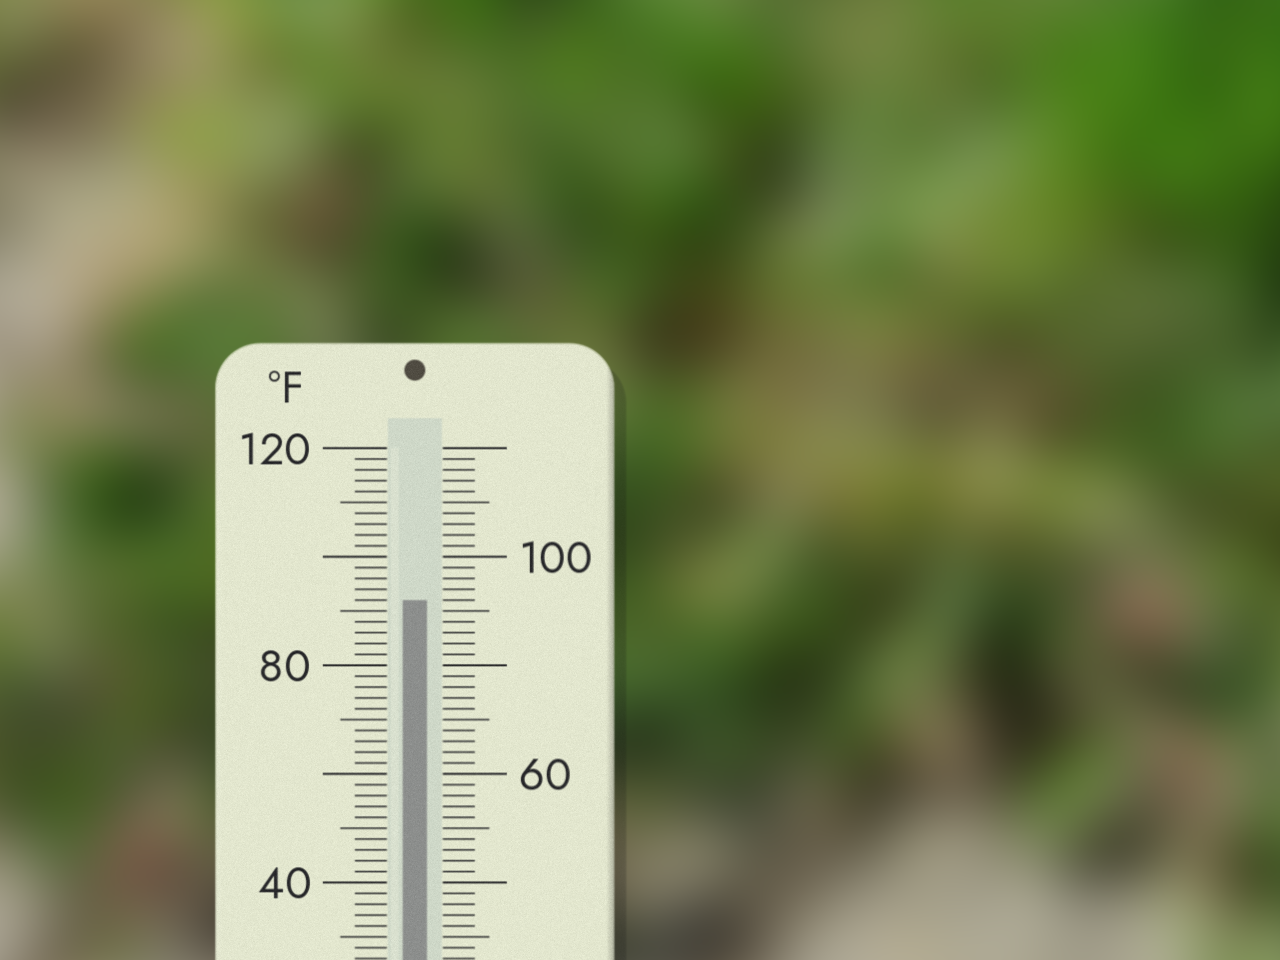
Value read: 92 °F
